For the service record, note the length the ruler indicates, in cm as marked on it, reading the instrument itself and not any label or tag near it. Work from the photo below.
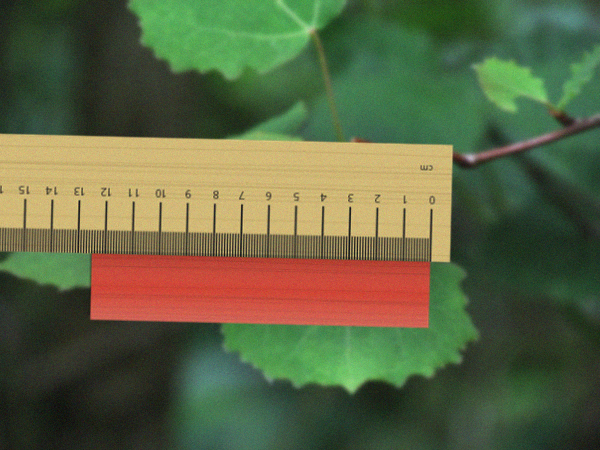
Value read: 12.5 cm
